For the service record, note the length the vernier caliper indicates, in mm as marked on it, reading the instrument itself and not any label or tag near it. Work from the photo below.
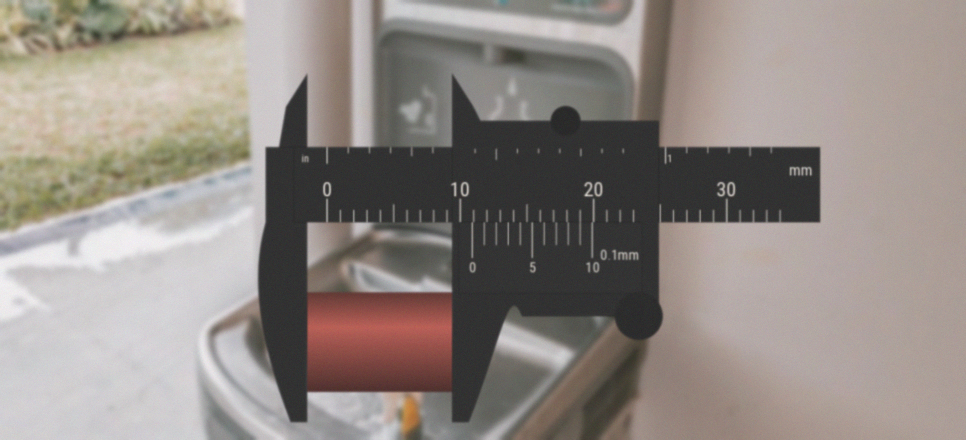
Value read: 10.9 mm
